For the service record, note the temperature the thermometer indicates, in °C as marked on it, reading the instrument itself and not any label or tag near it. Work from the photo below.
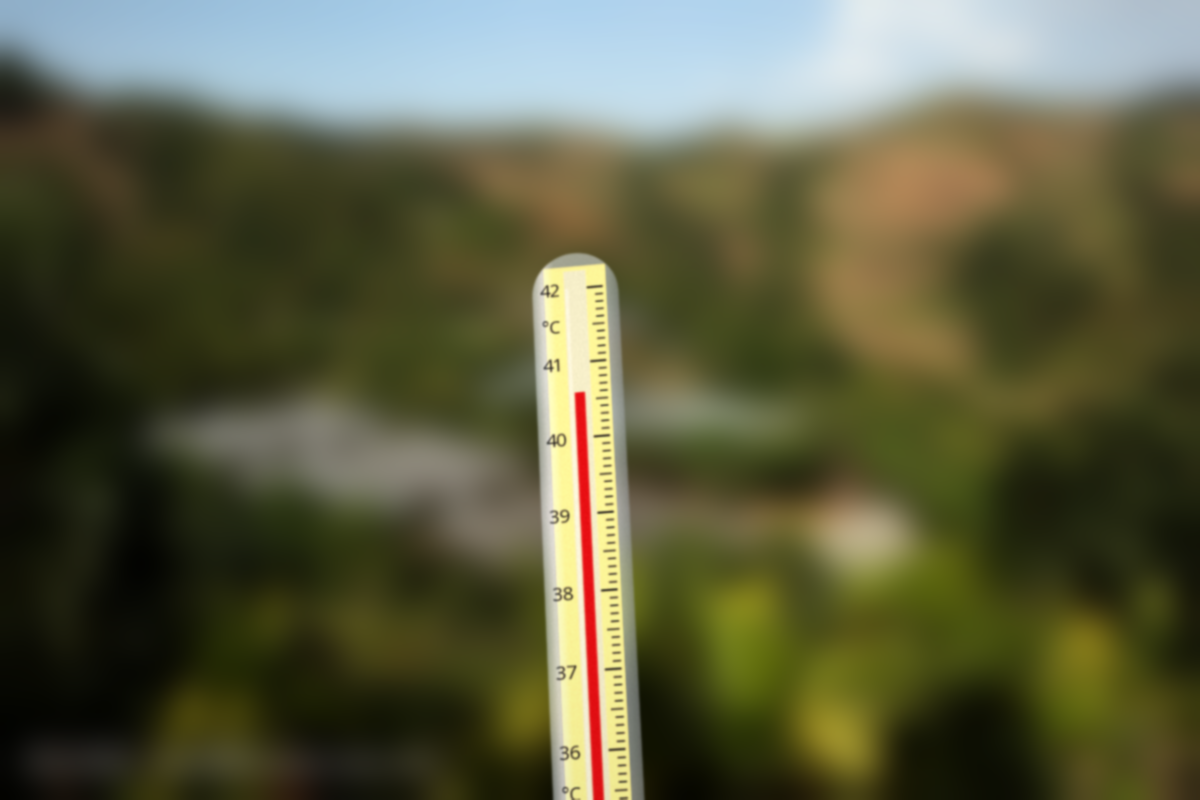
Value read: 40.6 °C
